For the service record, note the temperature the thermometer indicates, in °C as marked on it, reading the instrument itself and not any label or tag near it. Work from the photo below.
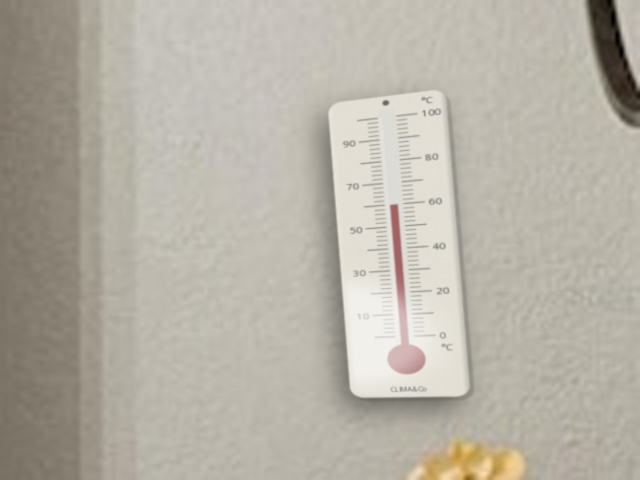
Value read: 60 °C
